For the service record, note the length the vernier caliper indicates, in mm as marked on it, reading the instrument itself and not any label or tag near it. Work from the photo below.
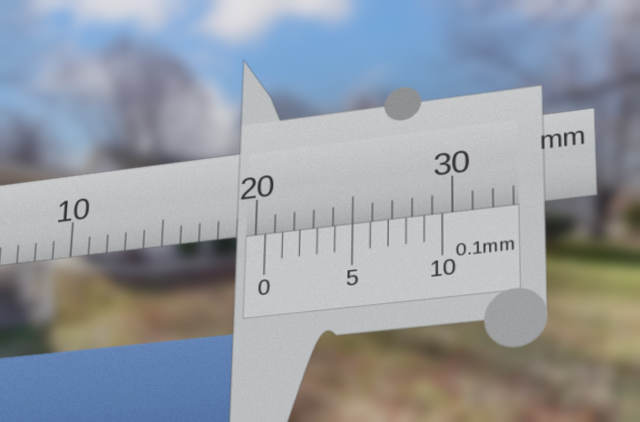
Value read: 20.5 mm
